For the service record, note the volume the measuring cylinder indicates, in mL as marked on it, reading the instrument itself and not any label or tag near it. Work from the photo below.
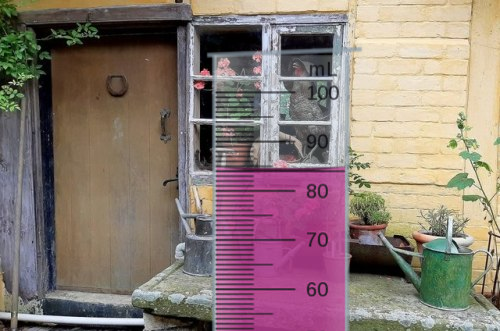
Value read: 84 mL
